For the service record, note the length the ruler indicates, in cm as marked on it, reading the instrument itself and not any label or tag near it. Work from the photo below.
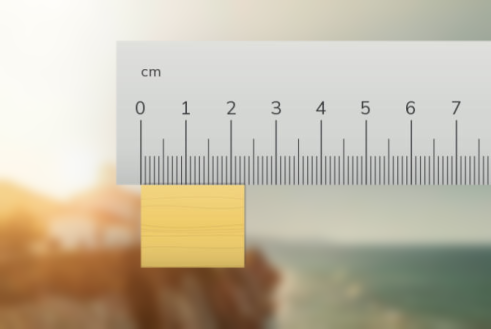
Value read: 2.3 cm
